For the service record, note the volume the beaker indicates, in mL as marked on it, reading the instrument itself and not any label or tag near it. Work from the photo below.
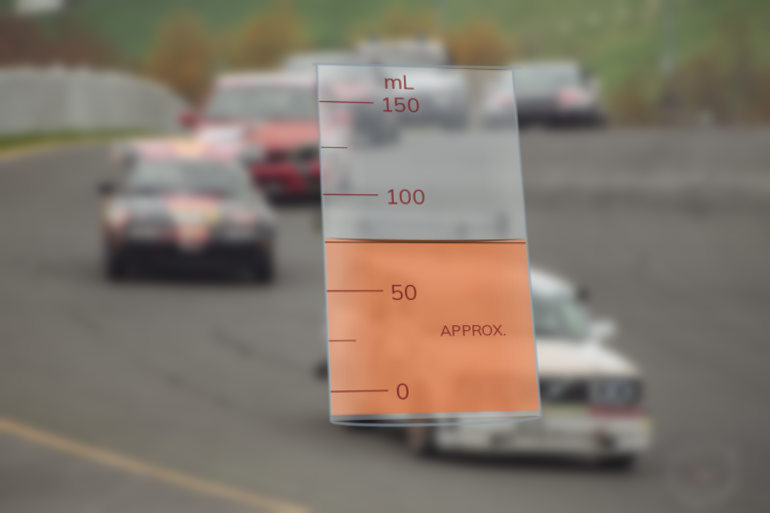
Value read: 75 mL
